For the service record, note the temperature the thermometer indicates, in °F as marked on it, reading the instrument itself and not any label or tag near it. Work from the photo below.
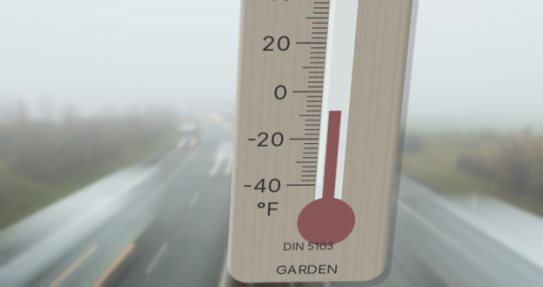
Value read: -8 °F
